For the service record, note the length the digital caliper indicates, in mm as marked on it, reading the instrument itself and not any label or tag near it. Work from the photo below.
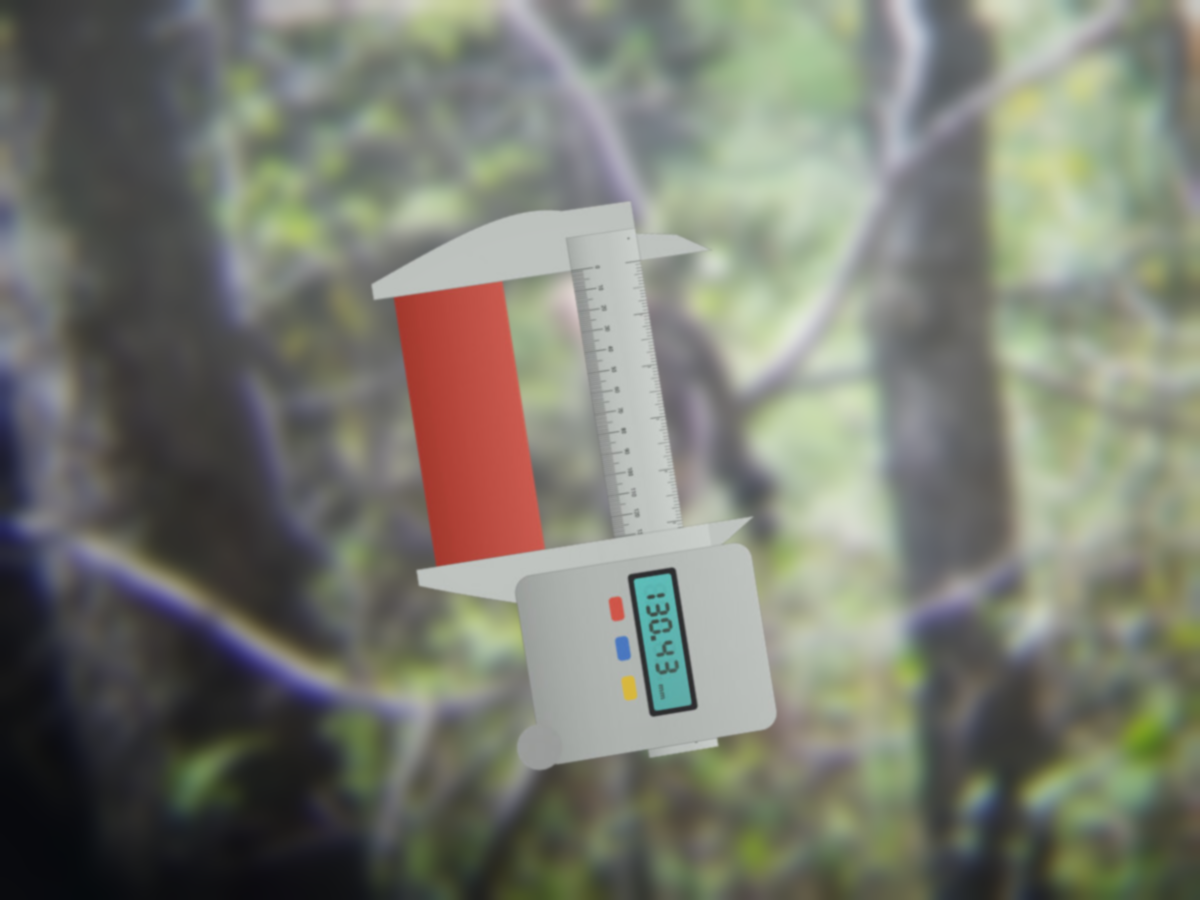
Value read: 130.43 mm
